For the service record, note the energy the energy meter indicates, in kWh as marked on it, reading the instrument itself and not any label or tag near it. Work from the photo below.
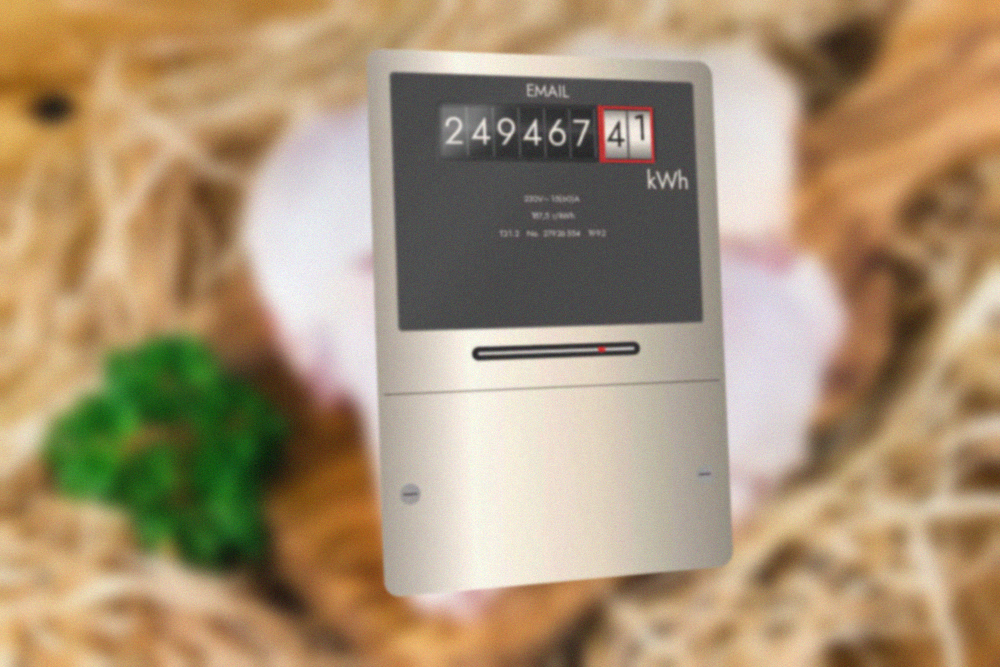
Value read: 249467.41 kWh
